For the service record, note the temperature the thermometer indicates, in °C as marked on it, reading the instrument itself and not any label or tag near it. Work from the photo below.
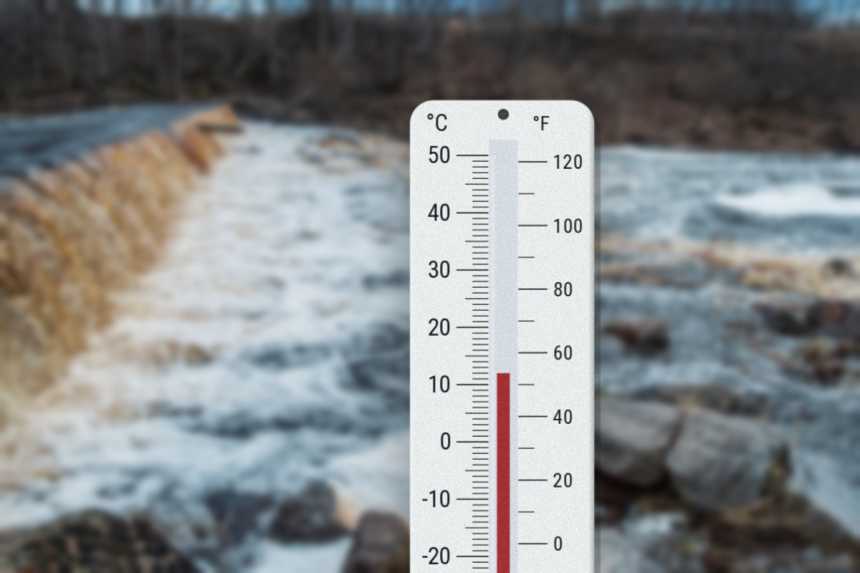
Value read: 12 °C
